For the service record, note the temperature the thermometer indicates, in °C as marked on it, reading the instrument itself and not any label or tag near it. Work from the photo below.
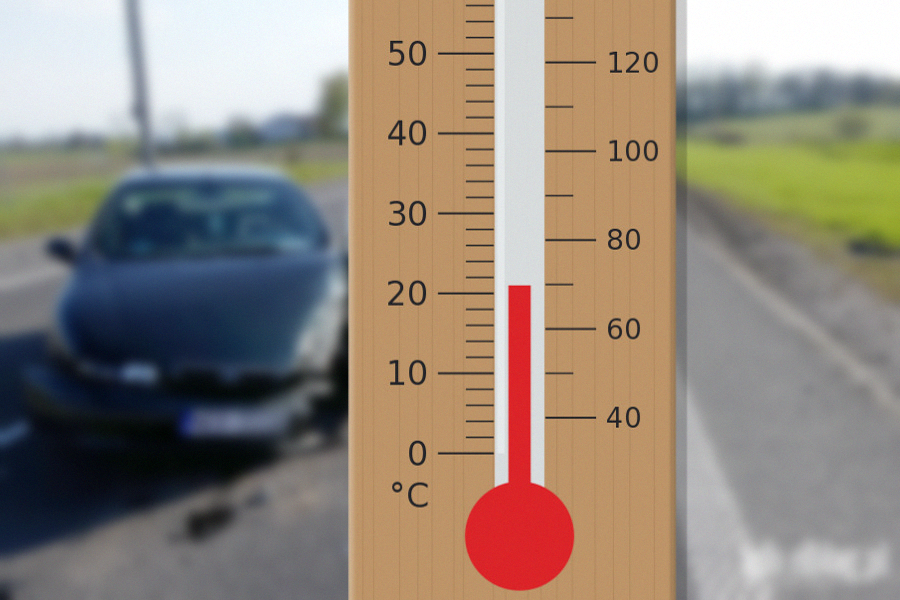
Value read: 21 °C
